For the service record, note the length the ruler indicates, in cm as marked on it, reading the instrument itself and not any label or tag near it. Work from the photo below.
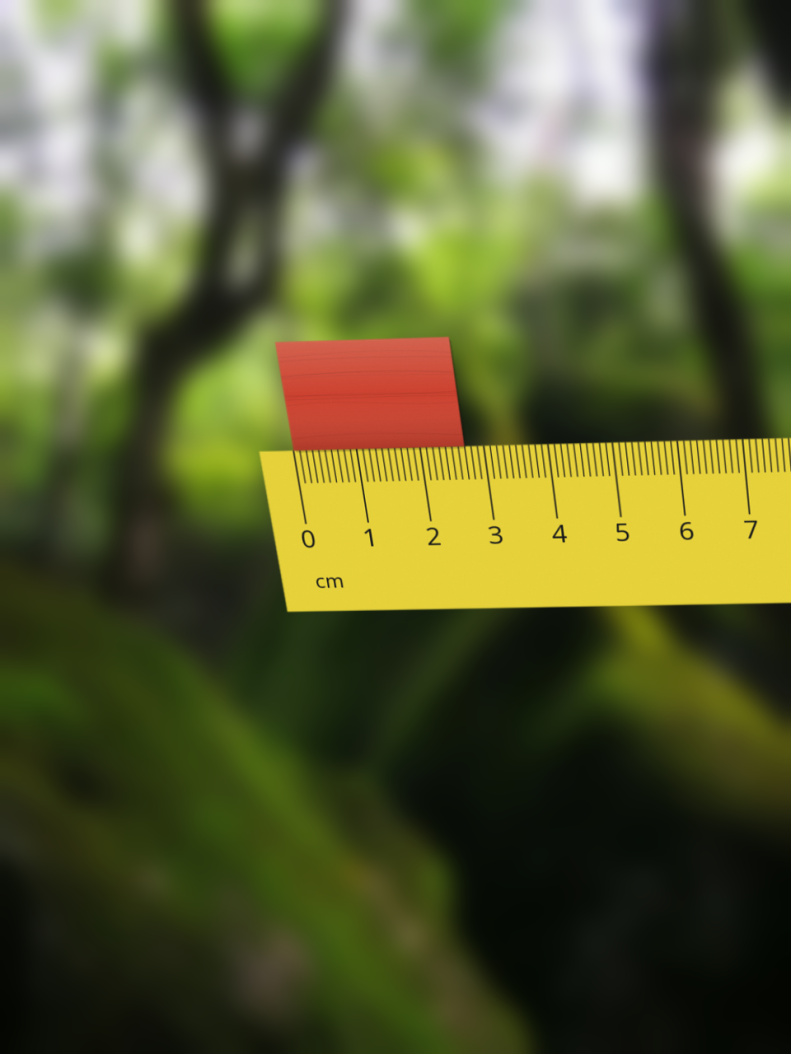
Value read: 2.7 cm
